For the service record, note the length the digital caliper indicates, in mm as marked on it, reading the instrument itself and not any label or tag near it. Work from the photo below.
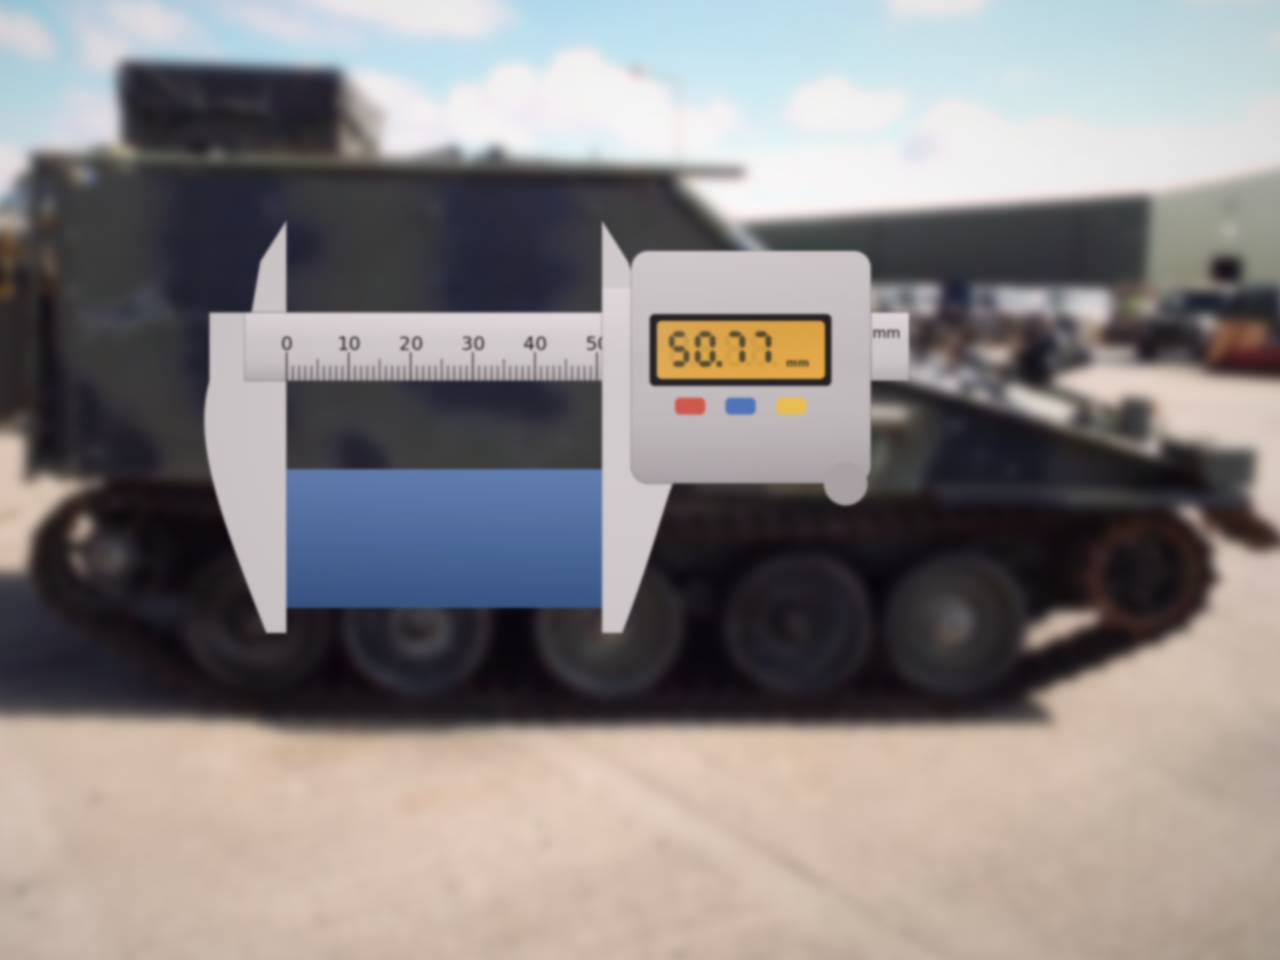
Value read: 50.77 mm
